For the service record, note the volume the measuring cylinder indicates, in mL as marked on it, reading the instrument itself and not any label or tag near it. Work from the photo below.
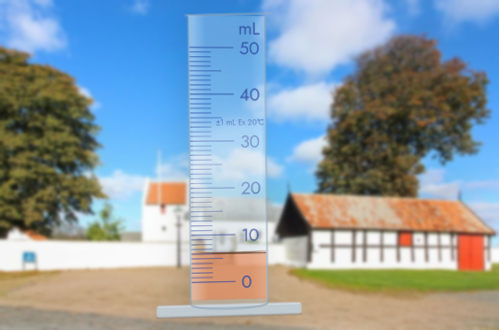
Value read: 6 mL
